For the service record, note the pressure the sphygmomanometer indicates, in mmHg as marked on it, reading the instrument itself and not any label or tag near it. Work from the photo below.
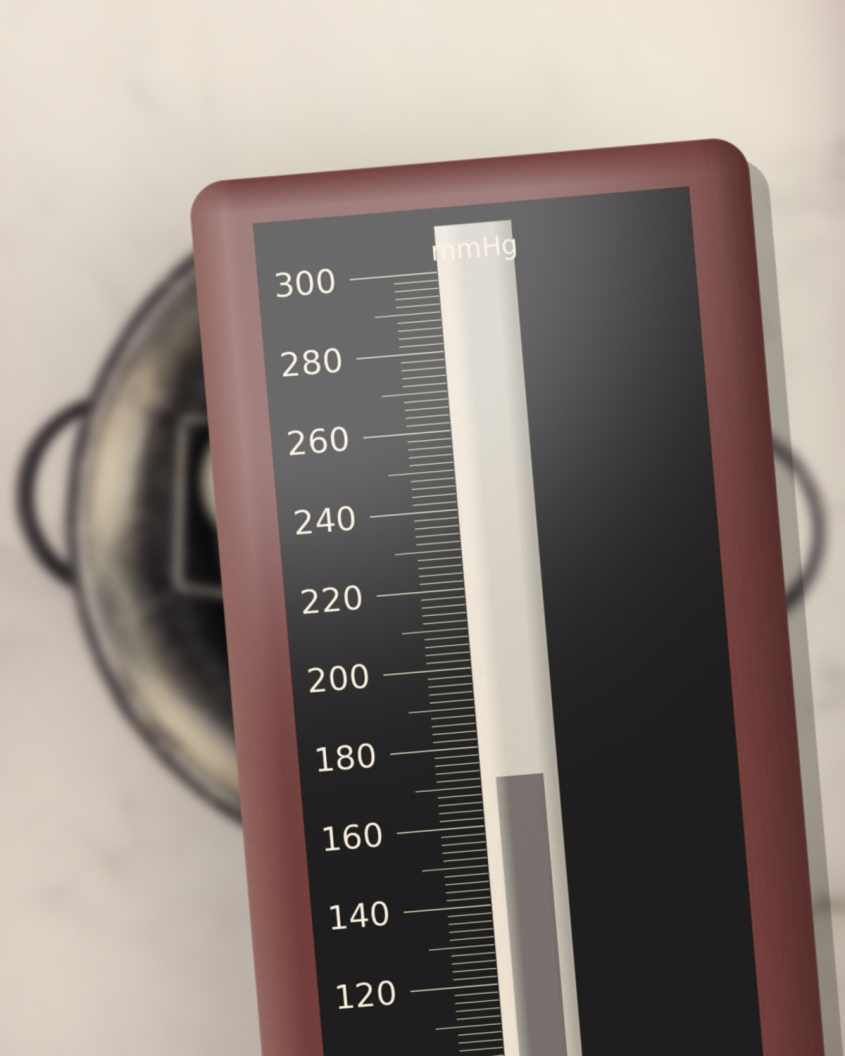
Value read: 172 mmHg
